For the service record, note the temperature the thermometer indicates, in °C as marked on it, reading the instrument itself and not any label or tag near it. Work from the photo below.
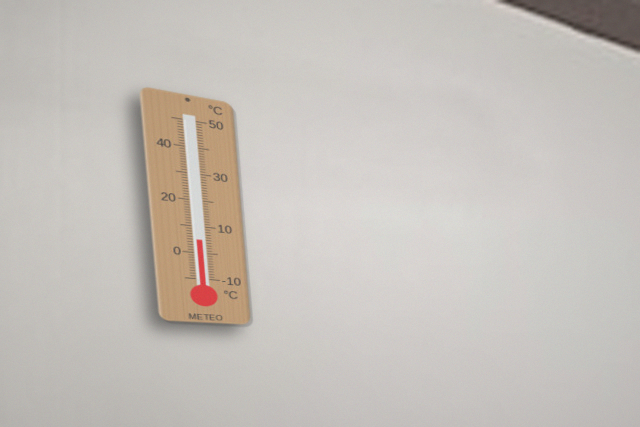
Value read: 5 °C
